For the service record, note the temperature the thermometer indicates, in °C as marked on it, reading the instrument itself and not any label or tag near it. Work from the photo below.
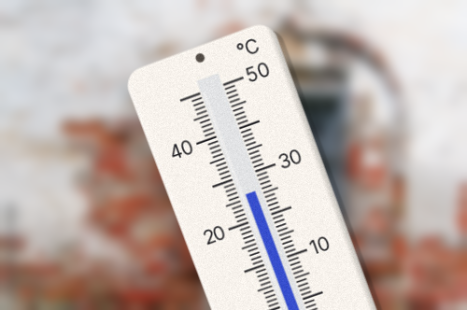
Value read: 26 °C
